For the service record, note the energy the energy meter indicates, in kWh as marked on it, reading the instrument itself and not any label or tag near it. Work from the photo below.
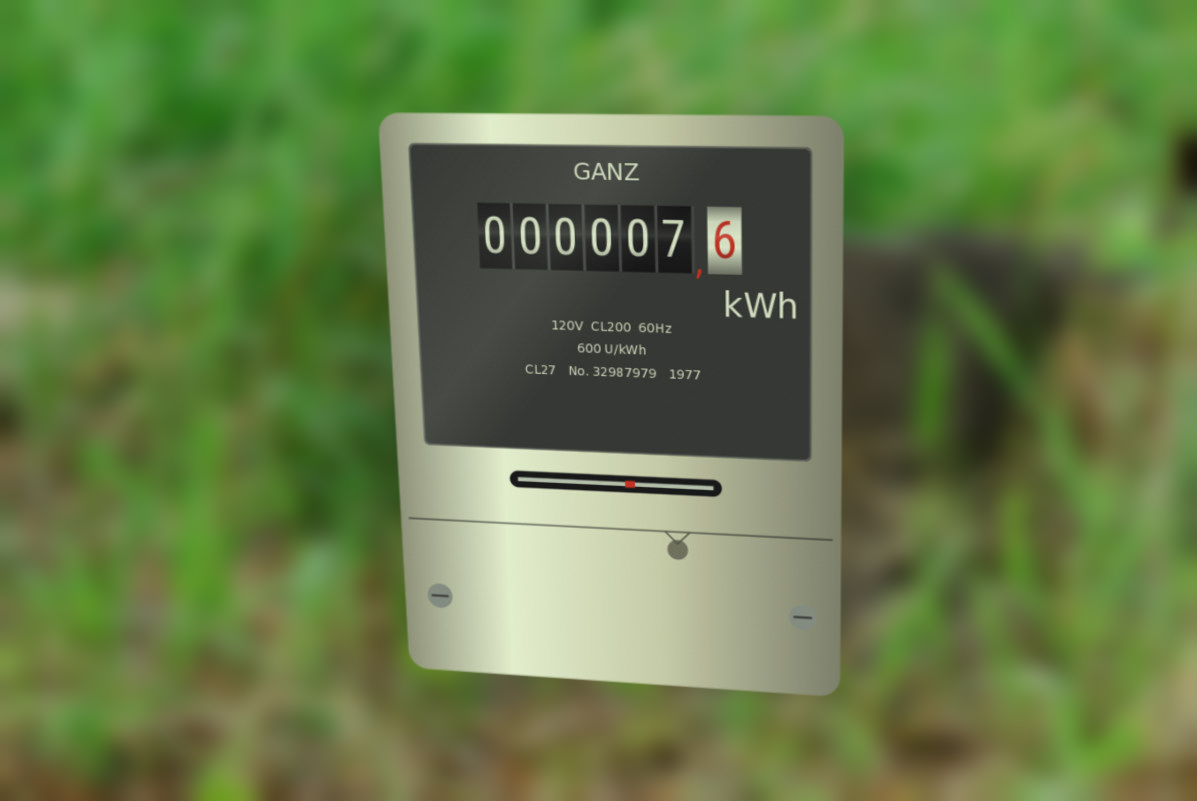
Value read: 7.6 kWh
